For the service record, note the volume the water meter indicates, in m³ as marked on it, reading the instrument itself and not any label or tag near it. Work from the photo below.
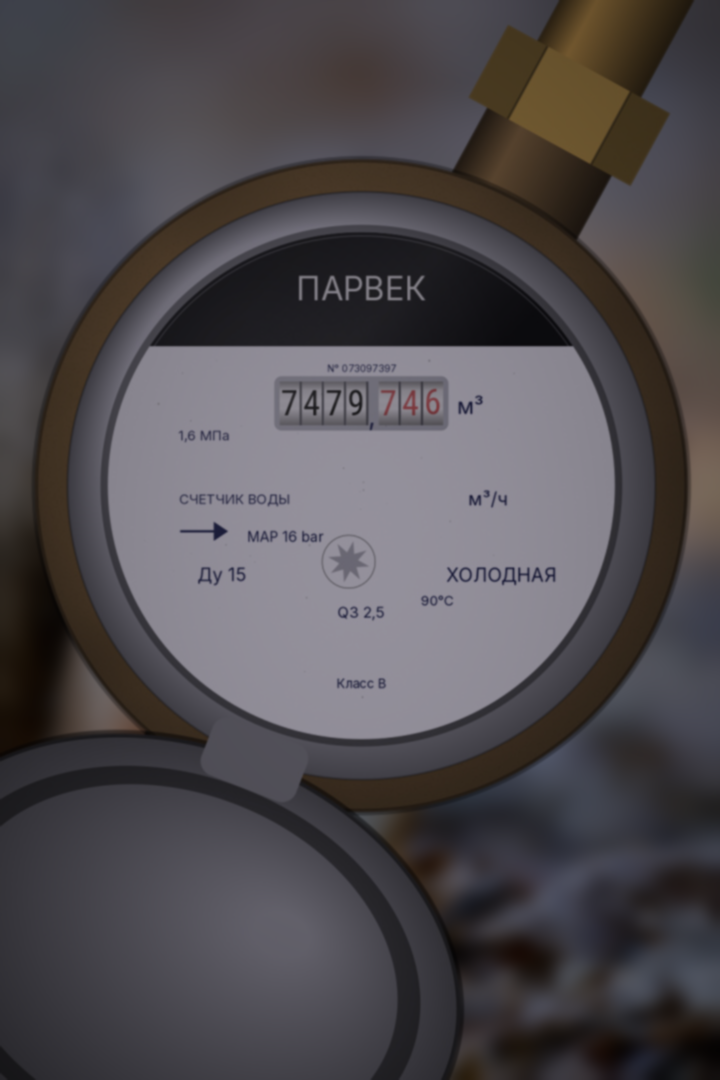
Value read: 7479.746 m³
